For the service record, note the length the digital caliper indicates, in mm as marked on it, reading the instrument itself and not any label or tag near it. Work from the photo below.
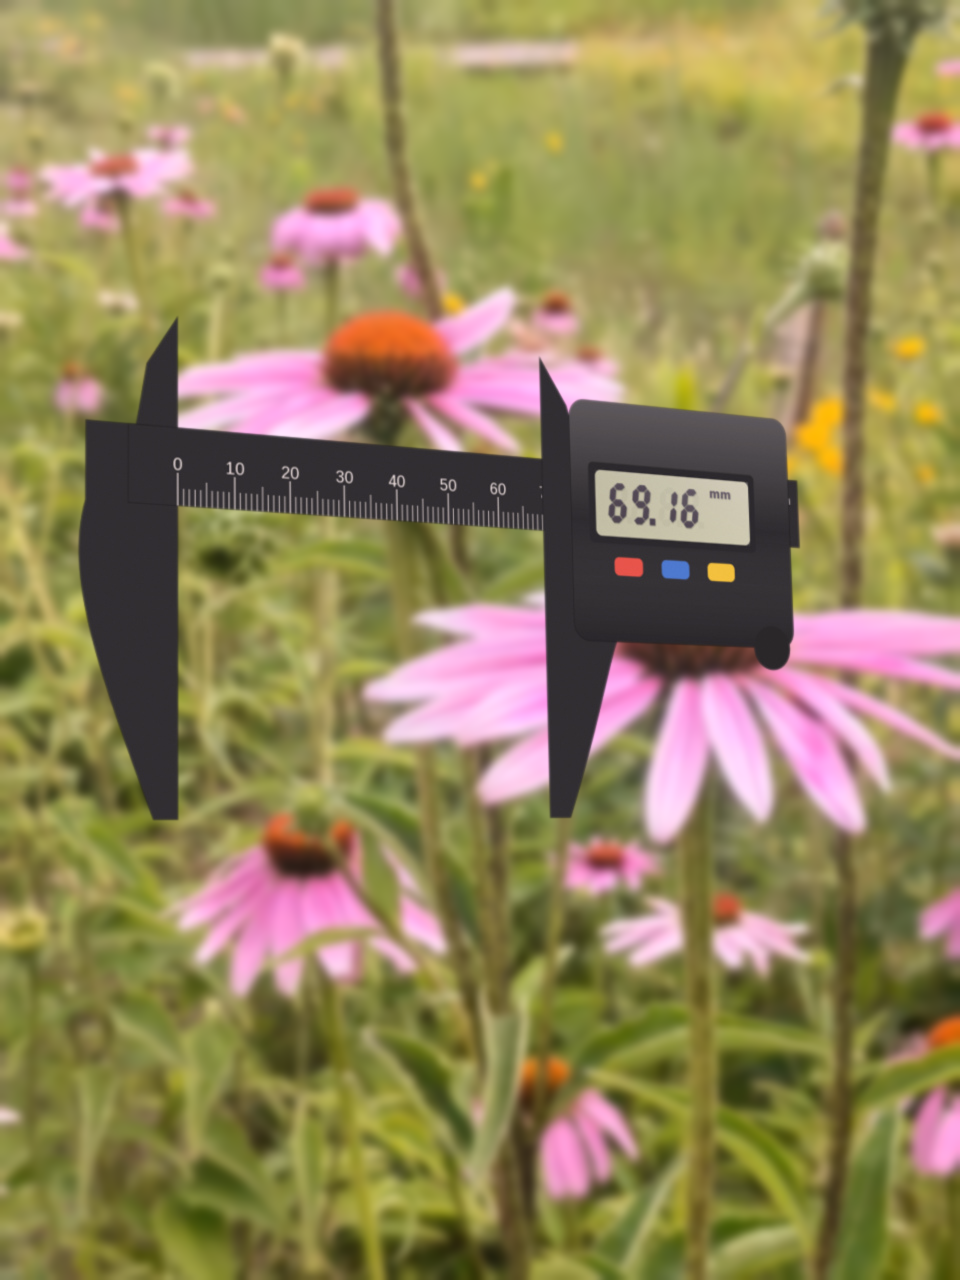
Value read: 69.16 mm
